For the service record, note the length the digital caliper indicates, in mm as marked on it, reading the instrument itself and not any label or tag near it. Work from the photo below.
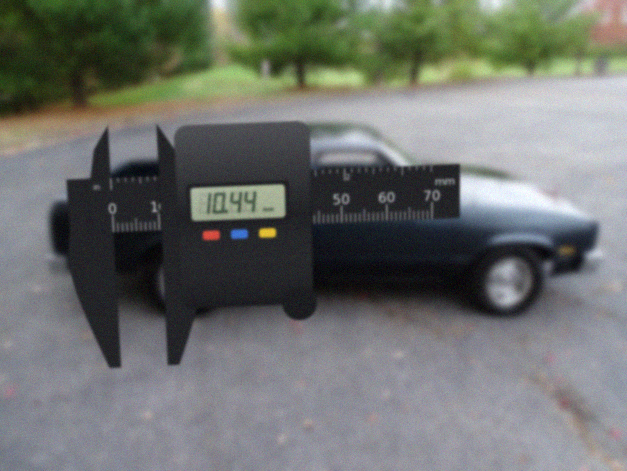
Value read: 10.44 mm
